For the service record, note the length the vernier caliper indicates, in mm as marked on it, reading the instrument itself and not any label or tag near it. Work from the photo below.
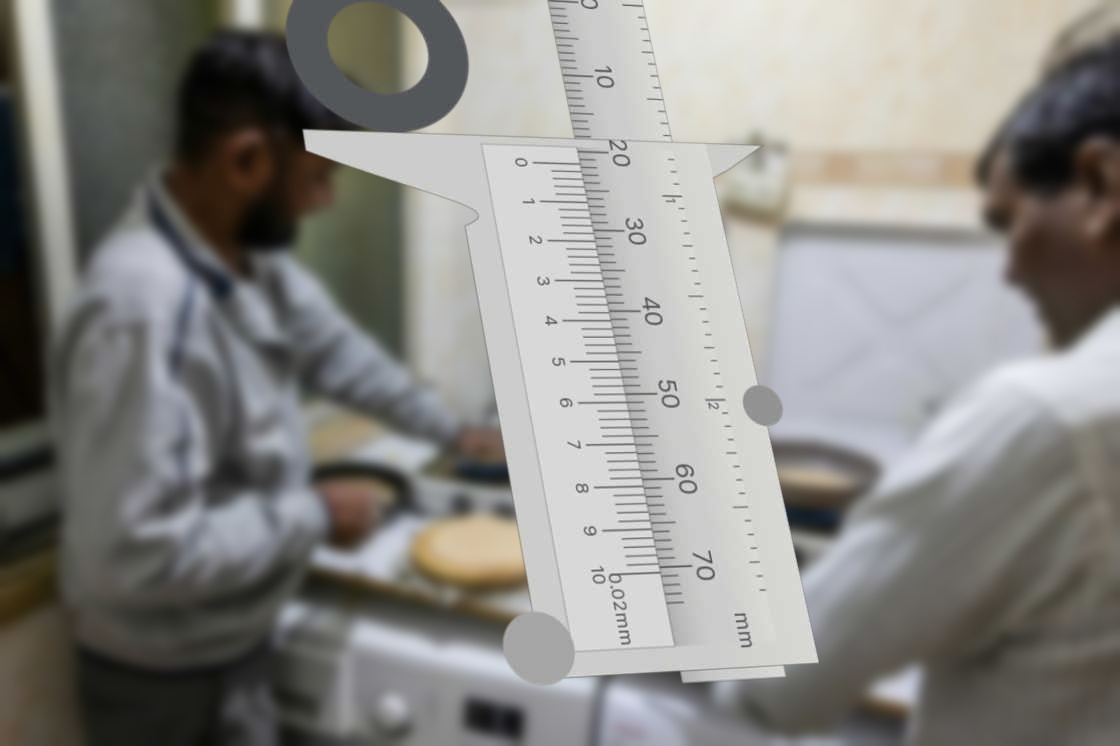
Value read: 21.6 mm
